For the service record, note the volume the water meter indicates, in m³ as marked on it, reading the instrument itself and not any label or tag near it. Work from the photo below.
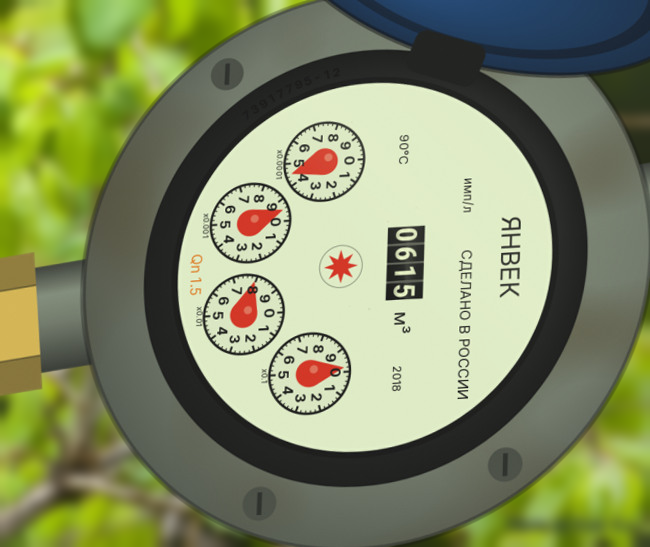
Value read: 614.9794 m³
